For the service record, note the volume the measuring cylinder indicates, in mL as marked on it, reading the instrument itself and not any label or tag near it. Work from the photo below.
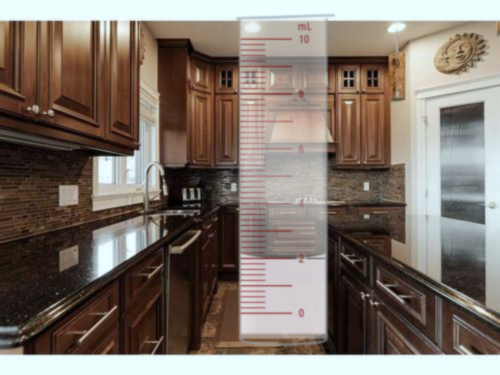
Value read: 2 mL
